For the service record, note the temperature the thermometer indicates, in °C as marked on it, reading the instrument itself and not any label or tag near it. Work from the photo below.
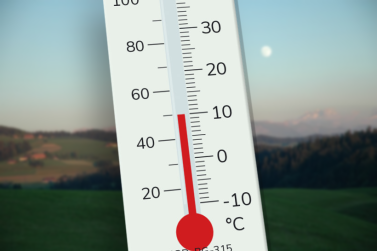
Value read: 10 °C
